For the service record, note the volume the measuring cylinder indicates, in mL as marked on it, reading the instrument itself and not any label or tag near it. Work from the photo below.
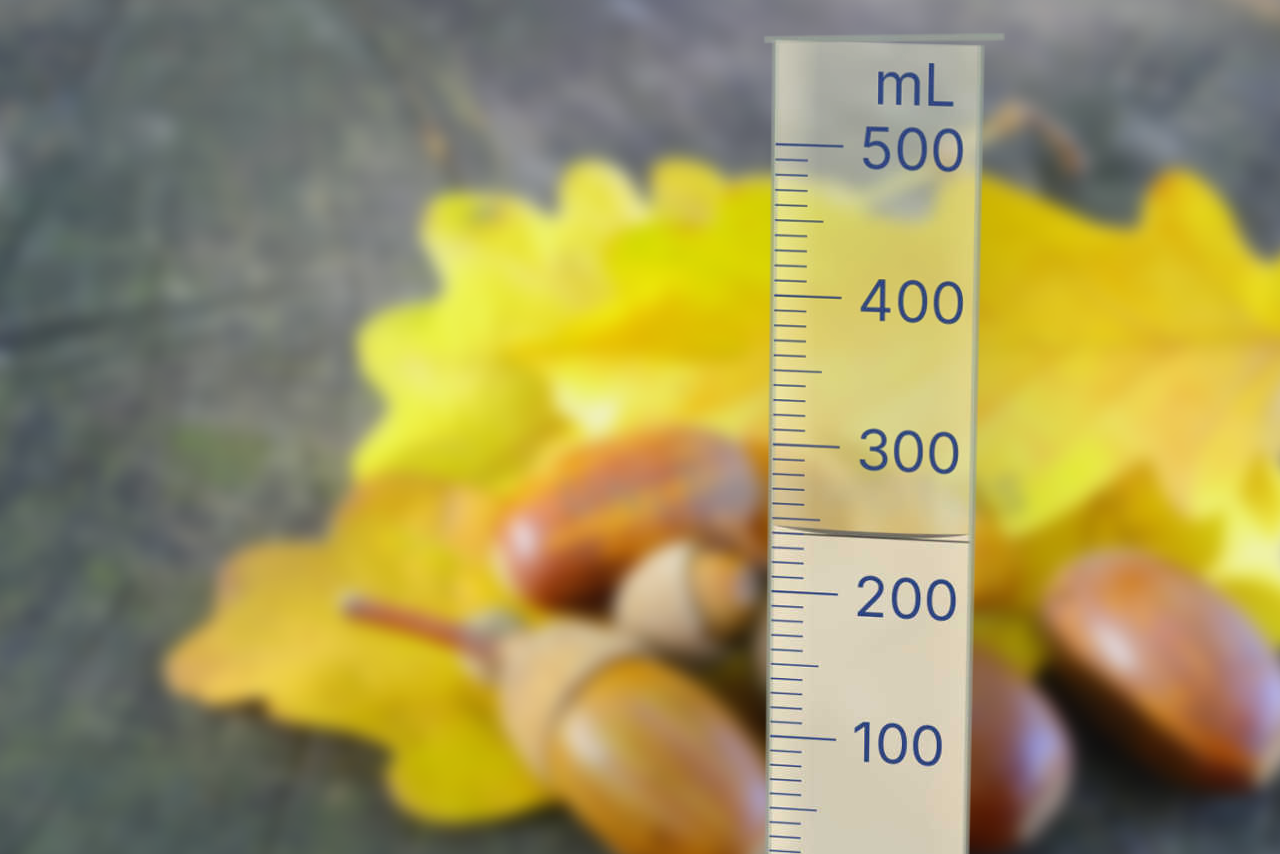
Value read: 240 mL
